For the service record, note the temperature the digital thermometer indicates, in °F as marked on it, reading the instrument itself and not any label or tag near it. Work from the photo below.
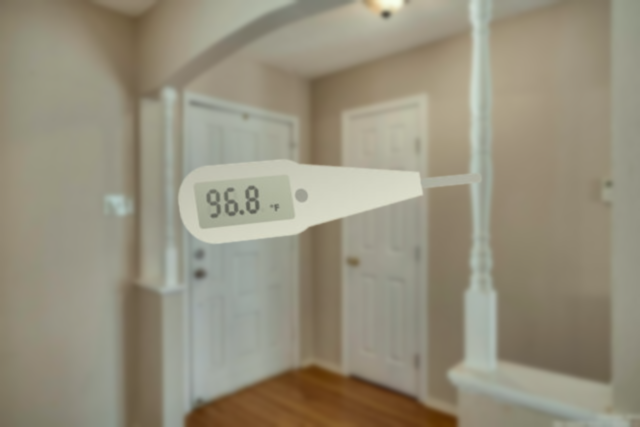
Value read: 96.8 °F
